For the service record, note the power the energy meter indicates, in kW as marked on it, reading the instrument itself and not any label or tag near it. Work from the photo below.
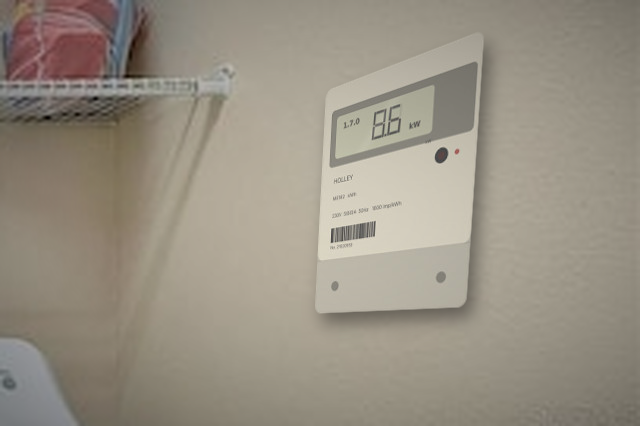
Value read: 8.6 kW
